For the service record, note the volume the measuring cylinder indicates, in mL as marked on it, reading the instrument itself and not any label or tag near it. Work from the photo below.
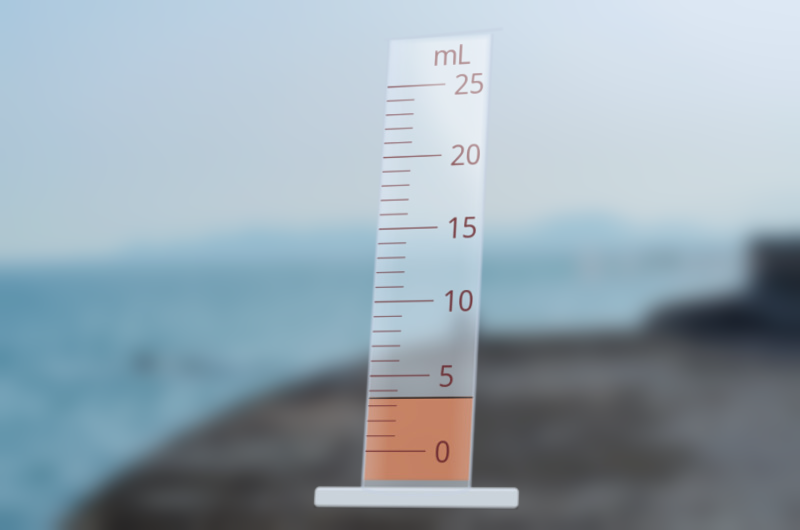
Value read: 3.5 mL
